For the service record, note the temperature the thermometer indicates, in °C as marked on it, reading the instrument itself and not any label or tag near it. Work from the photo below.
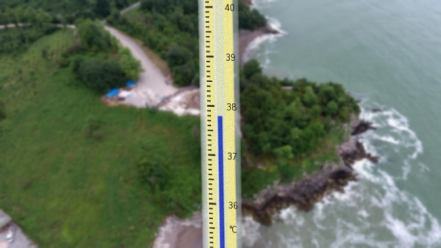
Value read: 37.8 °C
